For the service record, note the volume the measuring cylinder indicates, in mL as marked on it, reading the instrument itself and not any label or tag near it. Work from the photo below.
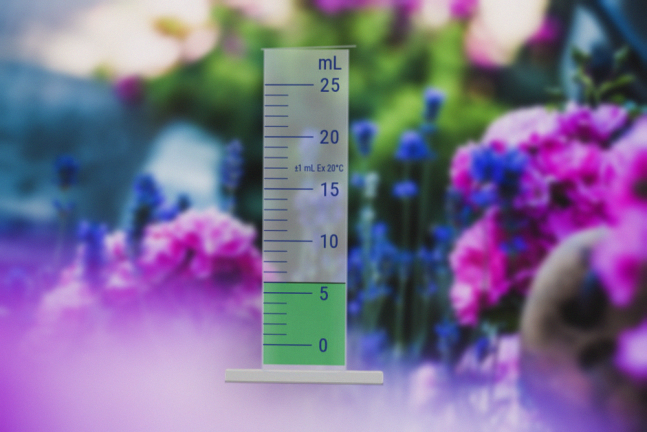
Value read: 6 mL
